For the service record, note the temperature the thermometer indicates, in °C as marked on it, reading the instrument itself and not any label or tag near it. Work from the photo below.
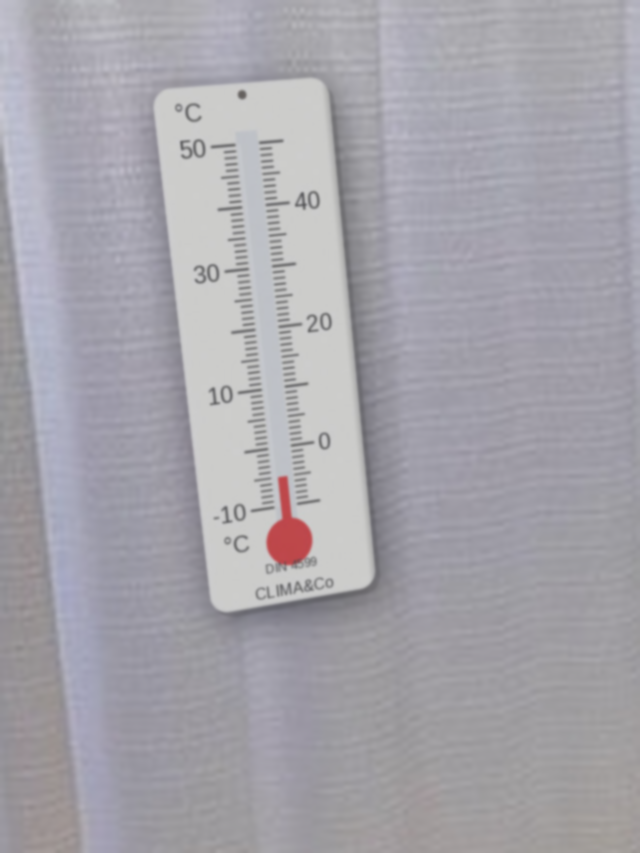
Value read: -5 °C
